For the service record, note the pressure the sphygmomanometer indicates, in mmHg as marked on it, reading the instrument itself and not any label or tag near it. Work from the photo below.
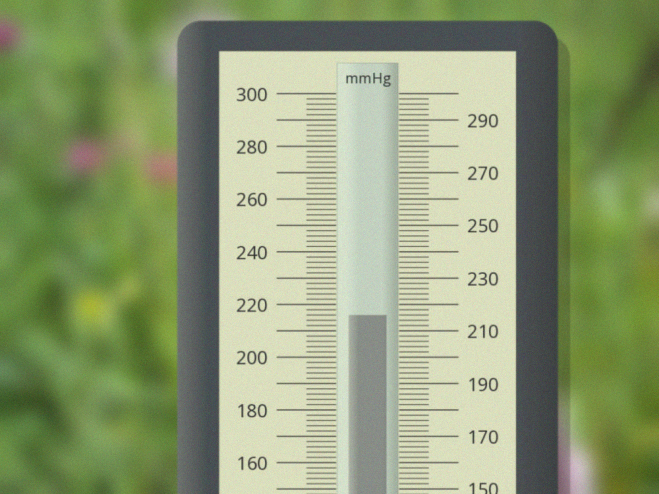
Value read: 216 mmHg
